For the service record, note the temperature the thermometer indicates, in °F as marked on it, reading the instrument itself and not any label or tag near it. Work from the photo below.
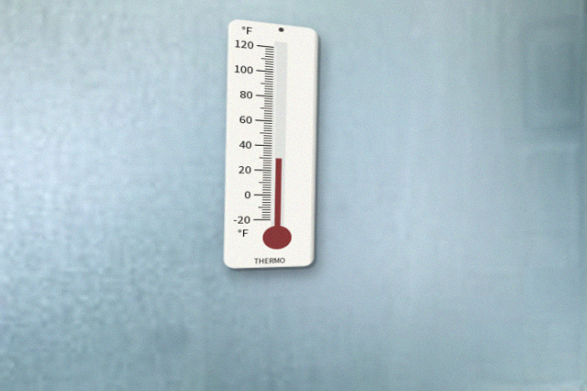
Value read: 30 °F
